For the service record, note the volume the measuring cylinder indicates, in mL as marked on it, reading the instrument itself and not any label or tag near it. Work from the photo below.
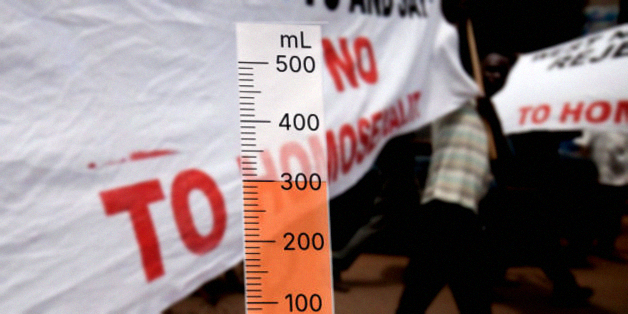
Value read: 300 mL
